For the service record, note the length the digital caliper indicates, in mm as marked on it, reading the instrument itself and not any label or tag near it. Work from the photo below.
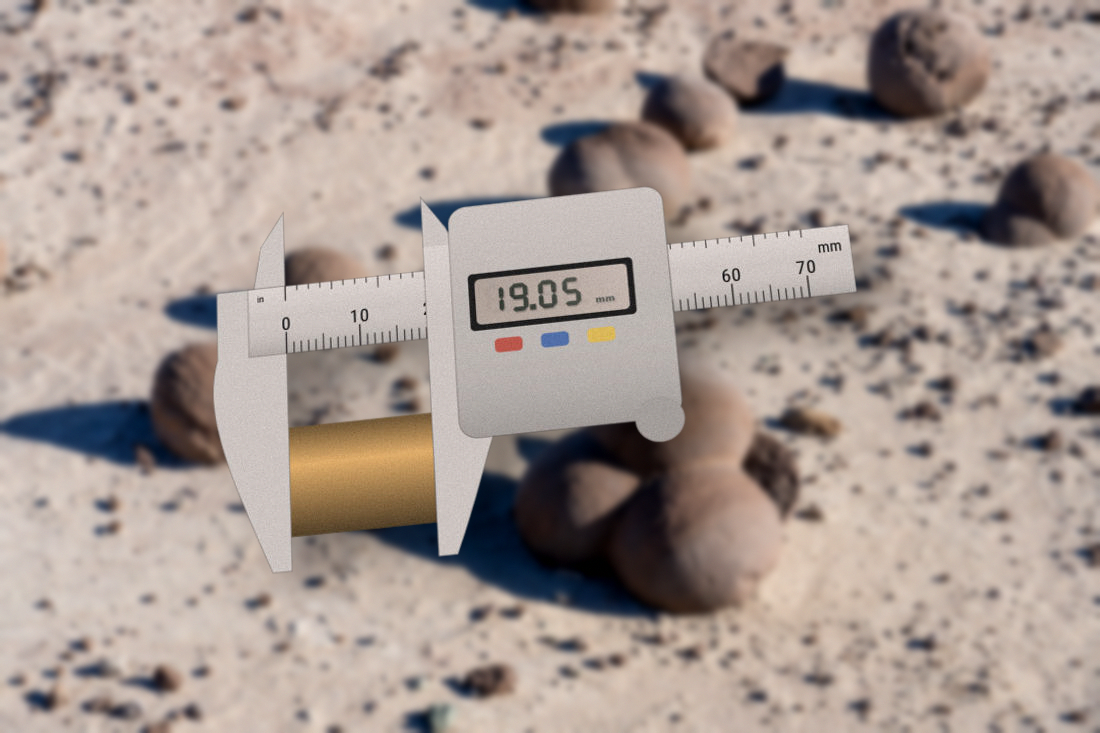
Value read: 19.05 mm
